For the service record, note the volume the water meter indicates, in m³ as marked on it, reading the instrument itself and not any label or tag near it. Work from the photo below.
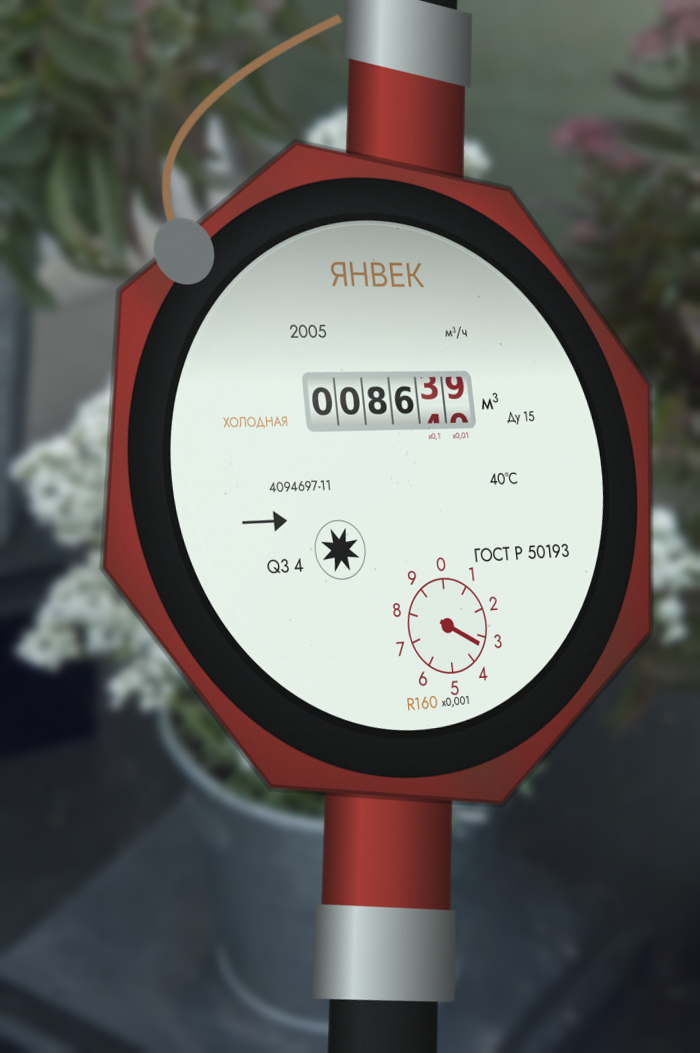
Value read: 86.393 m³
